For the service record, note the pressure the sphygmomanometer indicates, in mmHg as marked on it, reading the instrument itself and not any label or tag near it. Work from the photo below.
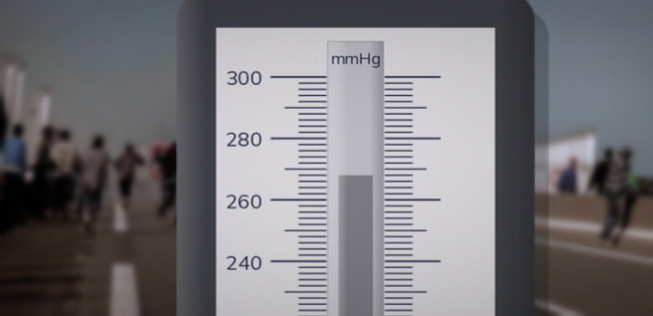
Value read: 268 mmHg
